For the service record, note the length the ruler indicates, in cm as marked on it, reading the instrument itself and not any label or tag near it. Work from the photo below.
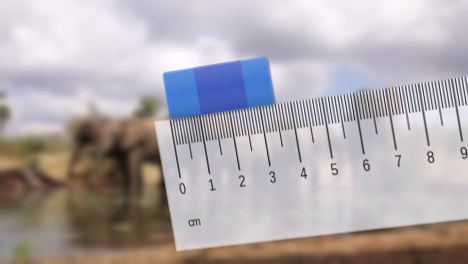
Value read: 3.5 cm
